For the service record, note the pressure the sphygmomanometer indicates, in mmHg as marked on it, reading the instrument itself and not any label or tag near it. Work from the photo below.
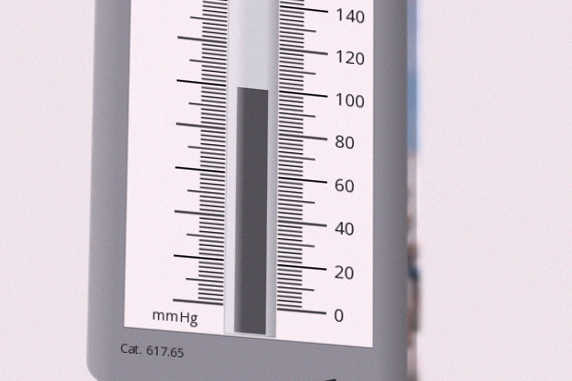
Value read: 100 mmHg
